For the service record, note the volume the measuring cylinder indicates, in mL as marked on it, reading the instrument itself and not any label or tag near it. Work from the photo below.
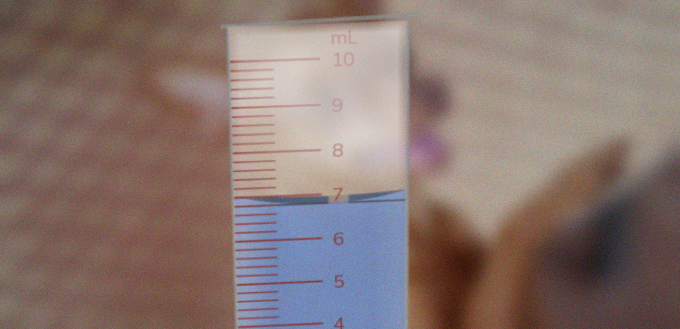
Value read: 6.8 mL
